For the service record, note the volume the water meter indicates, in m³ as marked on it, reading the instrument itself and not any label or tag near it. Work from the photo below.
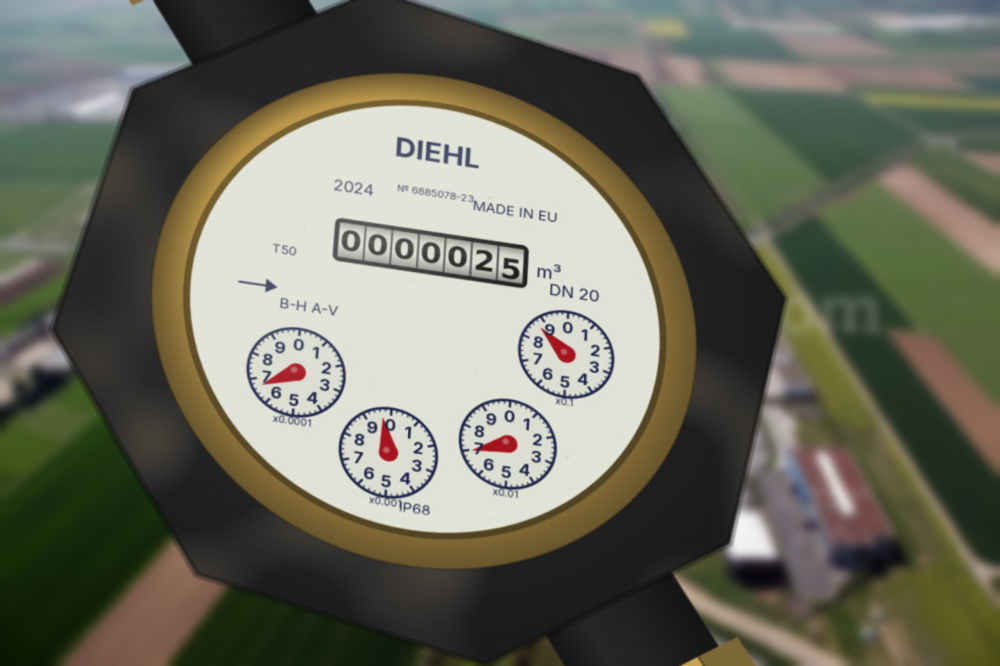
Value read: 24.8696 m³
